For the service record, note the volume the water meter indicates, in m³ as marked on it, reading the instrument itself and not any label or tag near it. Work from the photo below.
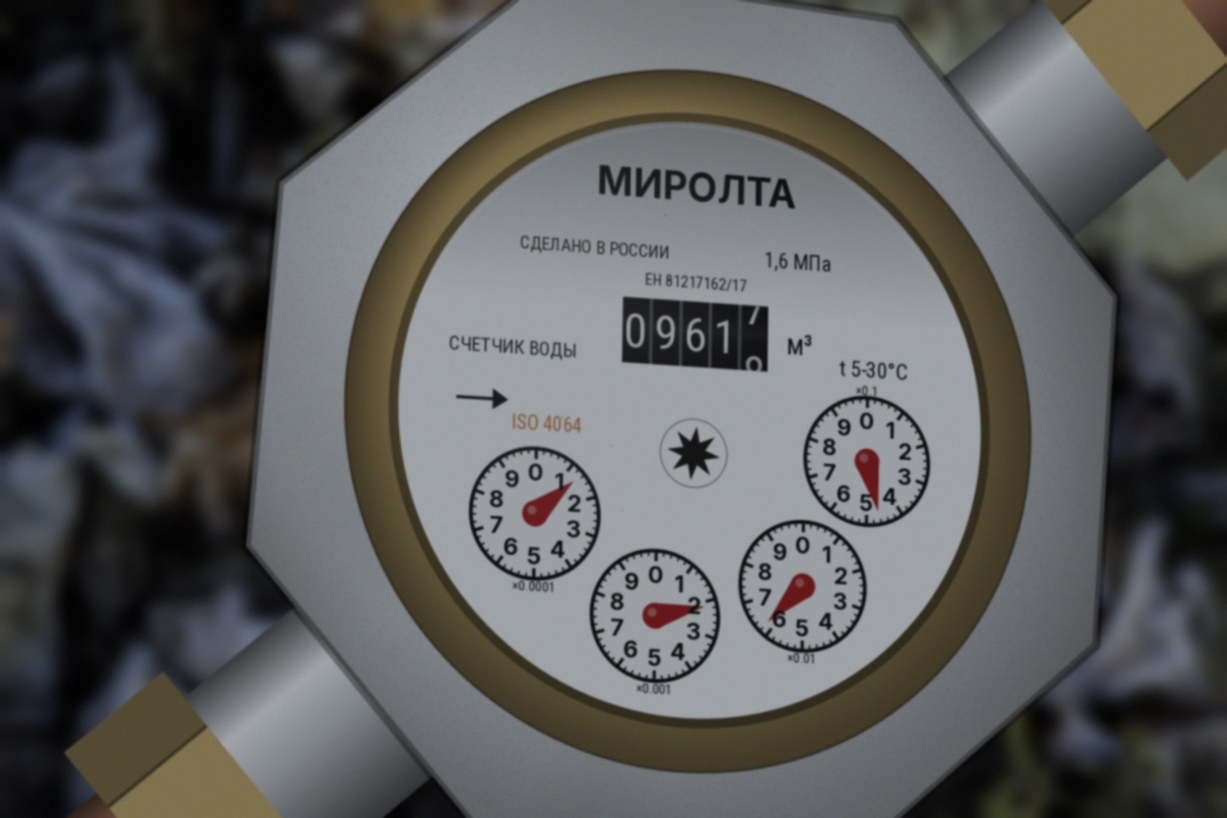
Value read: 9617.4621 m³
